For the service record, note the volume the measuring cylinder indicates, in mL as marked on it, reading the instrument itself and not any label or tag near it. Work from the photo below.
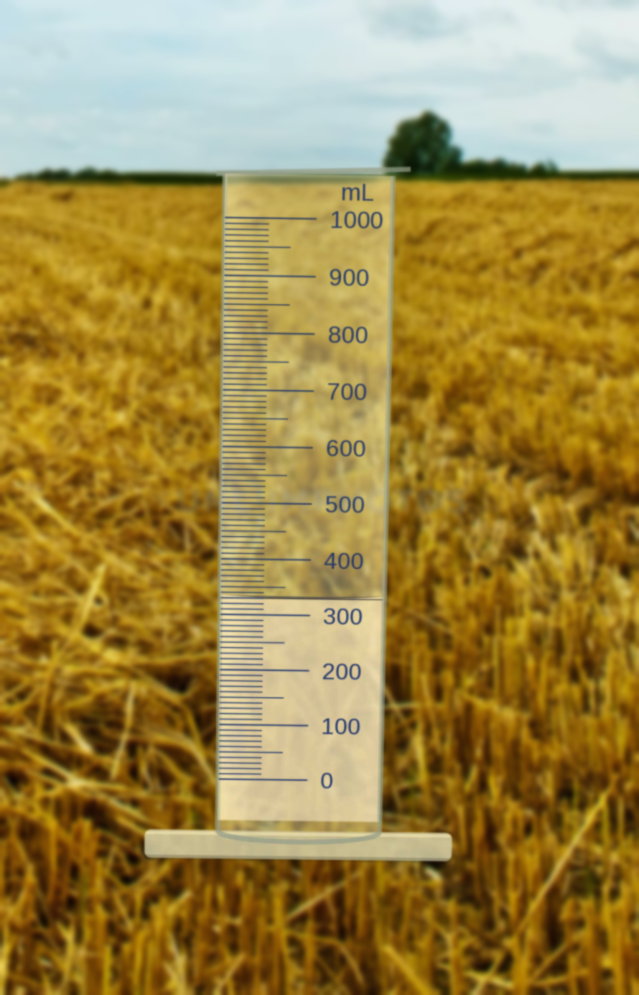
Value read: 330 mL
